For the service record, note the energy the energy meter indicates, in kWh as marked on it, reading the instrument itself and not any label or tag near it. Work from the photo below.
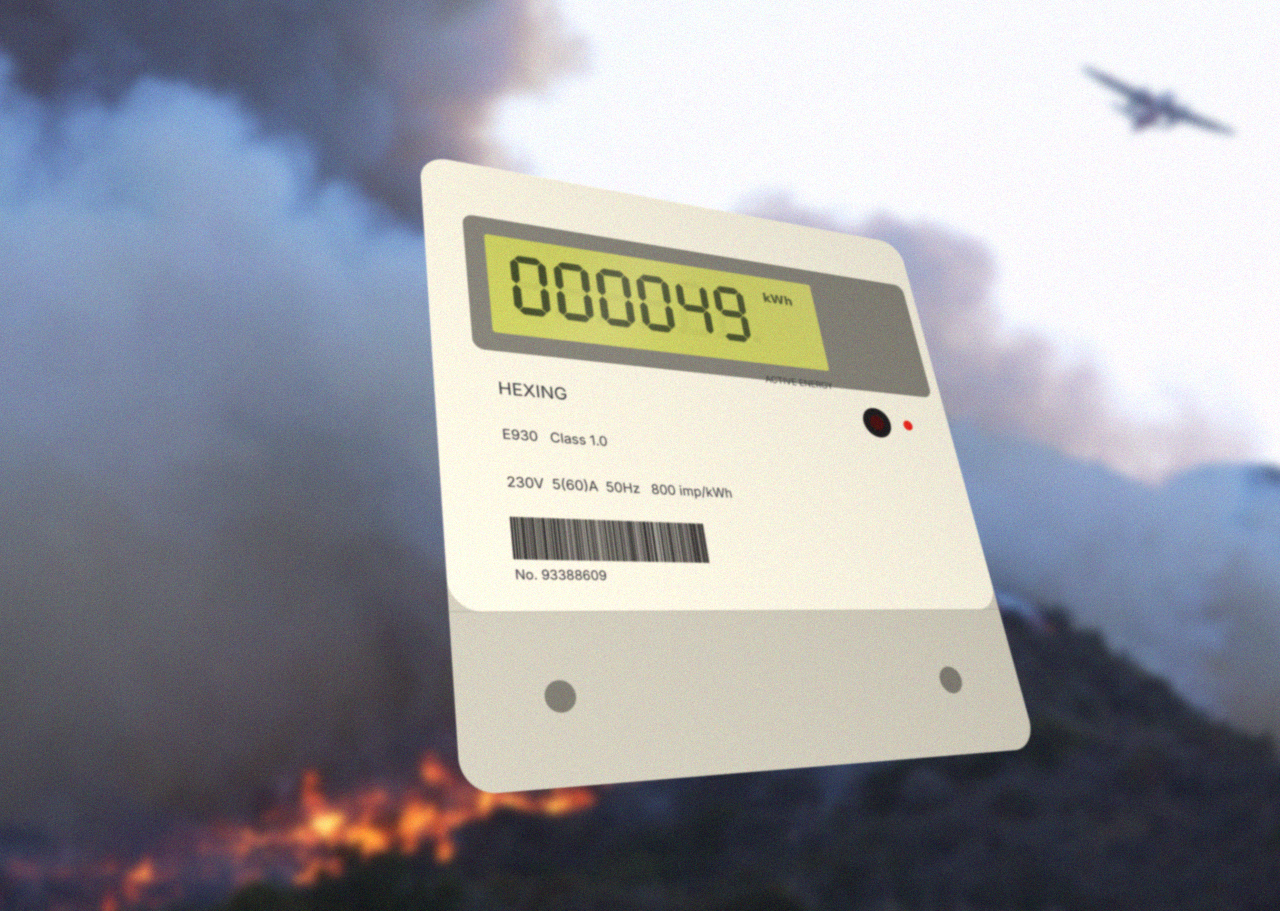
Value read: 49 kWh
